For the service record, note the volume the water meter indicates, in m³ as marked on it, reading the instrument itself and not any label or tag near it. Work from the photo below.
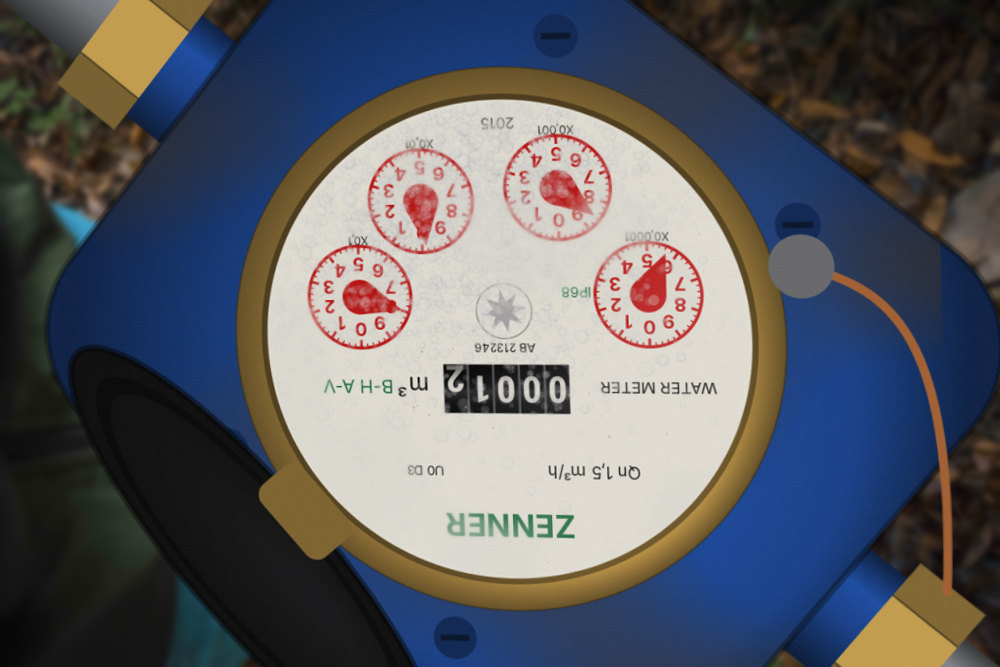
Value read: 11.7985 m³
